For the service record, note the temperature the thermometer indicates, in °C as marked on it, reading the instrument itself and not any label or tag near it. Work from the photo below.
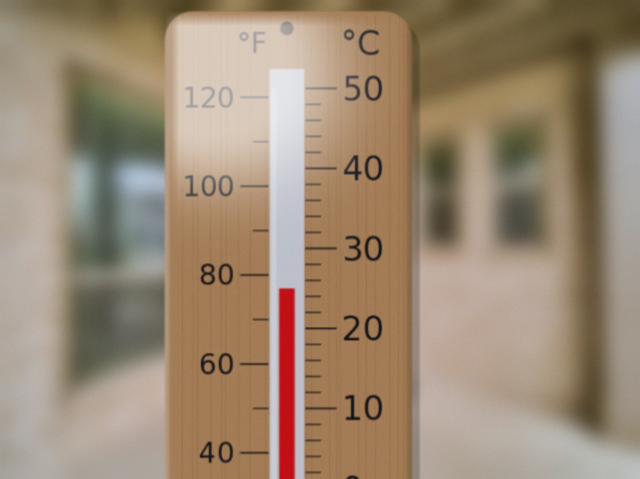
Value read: 25 °C
